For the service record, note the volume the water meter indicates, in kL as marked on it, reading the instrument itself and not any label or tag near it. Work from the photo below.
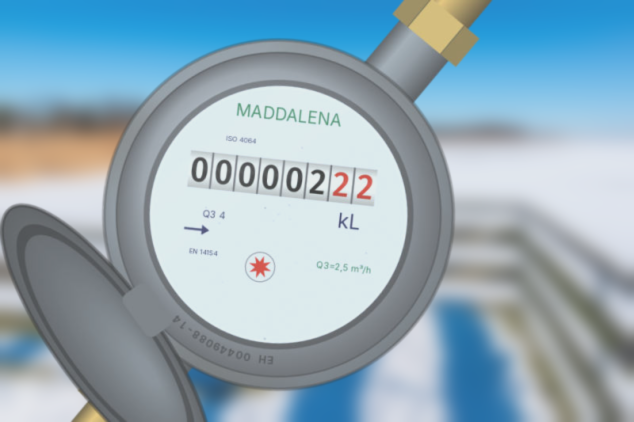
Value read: 2.22 kL
